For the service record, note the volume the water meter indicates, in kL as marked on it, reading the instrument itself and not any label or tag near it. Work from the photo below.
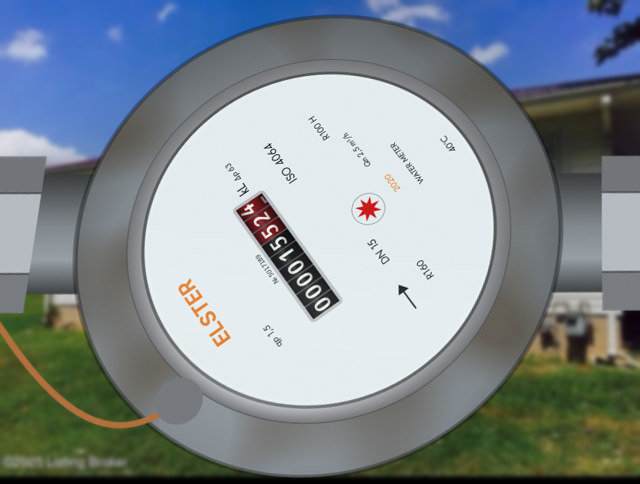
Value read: 15.524 kL
